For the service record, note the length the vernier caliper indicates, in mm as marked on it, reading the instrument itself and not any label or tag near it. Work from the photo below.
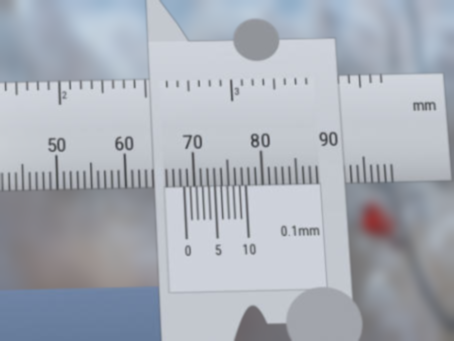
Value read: 68.5 mm
